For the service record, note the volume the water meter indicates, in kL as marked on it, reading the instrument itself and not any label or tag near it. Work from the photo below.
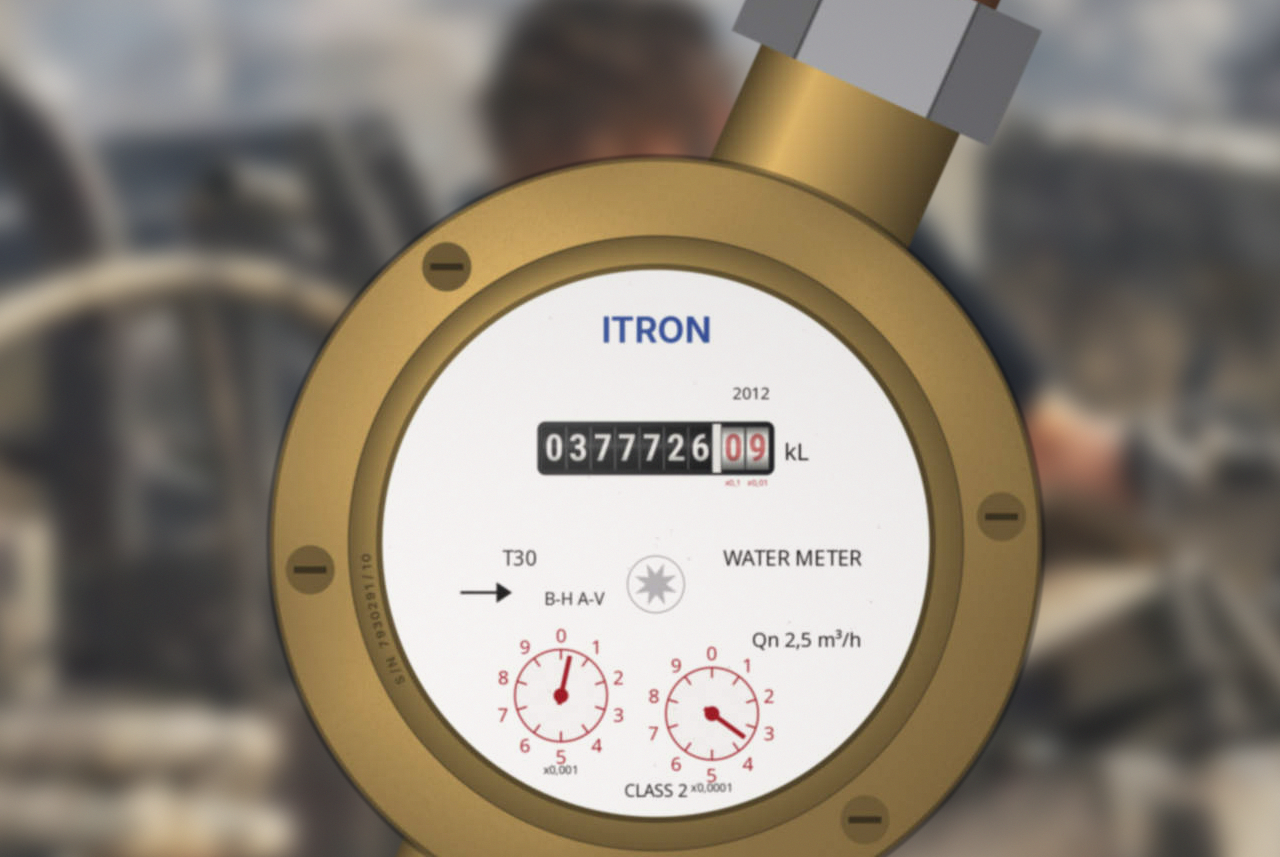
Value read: 377726.0903 kL
